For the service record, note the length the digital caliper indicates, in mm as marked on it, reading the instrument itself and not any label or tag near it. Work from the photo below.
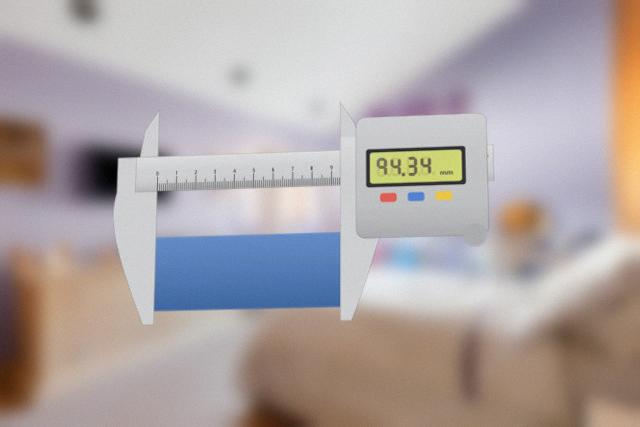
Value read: 94.34 mm
